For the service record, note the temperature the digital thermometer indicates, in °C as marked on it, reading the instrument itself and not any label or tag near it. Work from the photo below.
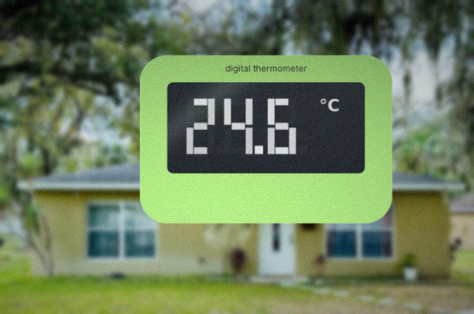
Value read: 24.6 °C
